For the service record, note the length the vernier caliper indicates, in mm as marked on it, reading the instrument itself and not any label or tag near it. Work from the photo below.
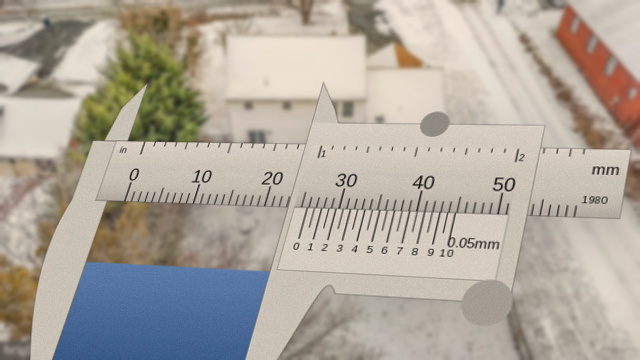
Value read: 25.8 mm
